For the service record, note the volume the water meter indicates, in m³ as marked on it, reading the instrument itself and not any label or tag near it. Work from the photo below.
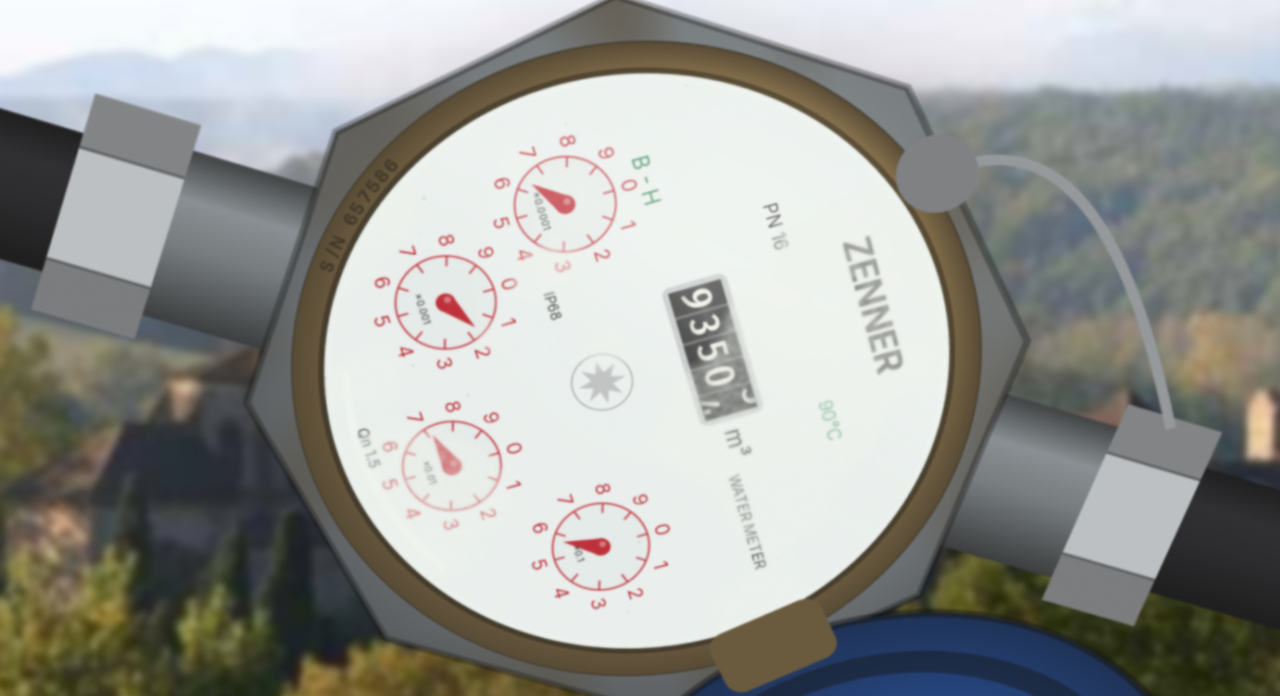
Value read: 93503.5716 m³
